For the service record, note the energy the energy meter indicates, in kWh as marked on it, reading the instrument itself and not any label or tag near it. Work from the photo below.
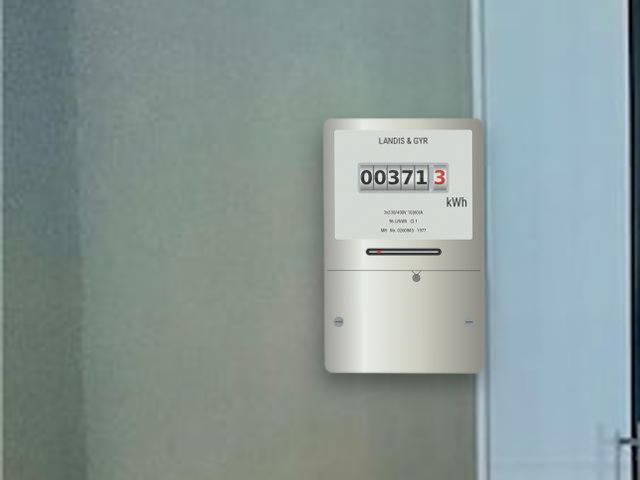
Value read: 371.3 kWh
